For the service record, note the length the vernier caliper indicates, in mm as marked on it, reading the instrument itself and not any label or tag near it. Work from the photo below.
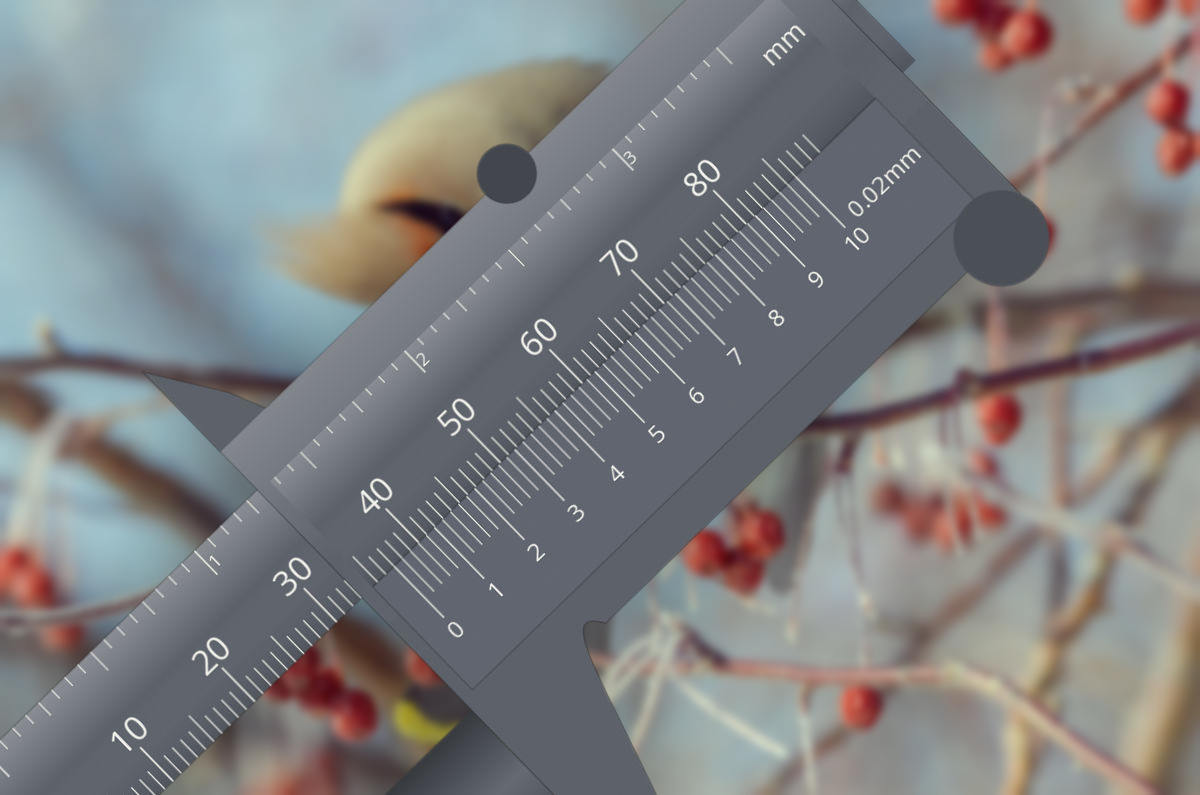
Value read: 37.0 mm
